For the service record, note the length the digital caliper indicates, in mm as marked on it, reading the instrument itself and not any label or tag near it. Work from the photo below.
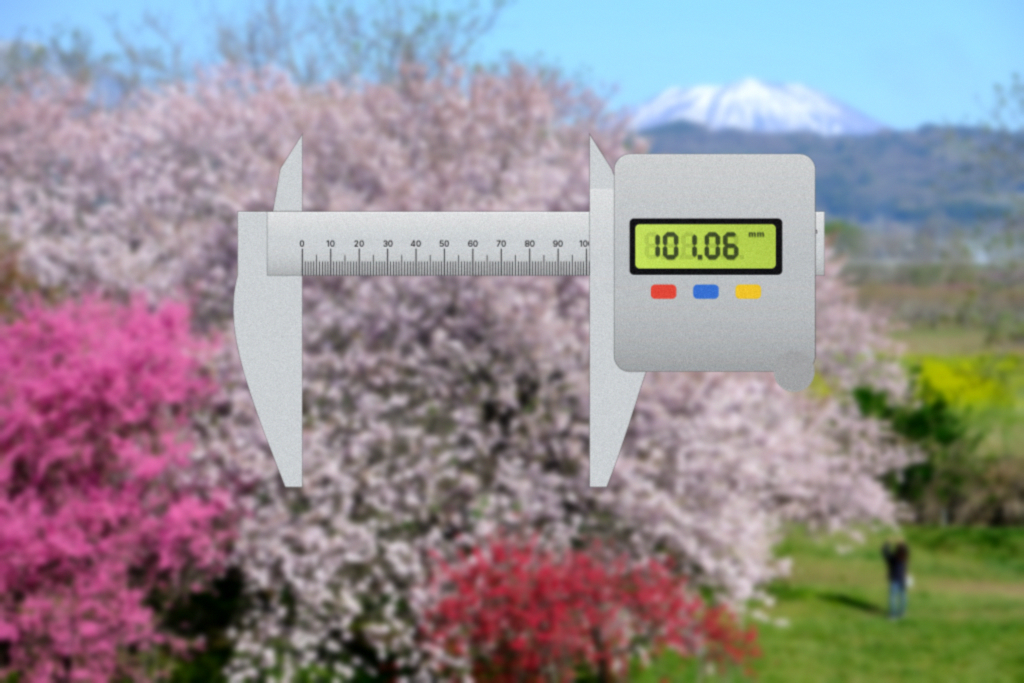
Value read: 101.06 mm
